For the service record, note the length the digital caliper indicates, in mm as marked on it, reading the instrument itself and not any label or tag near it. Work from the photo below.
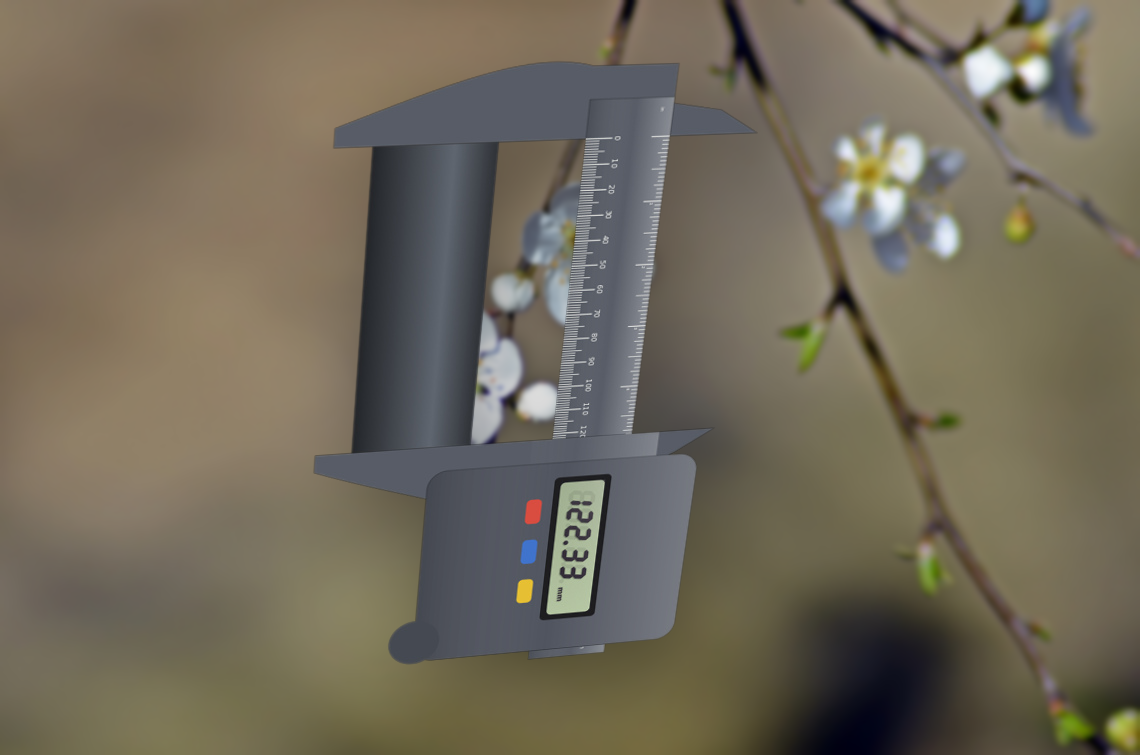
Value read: 122.33 mm
